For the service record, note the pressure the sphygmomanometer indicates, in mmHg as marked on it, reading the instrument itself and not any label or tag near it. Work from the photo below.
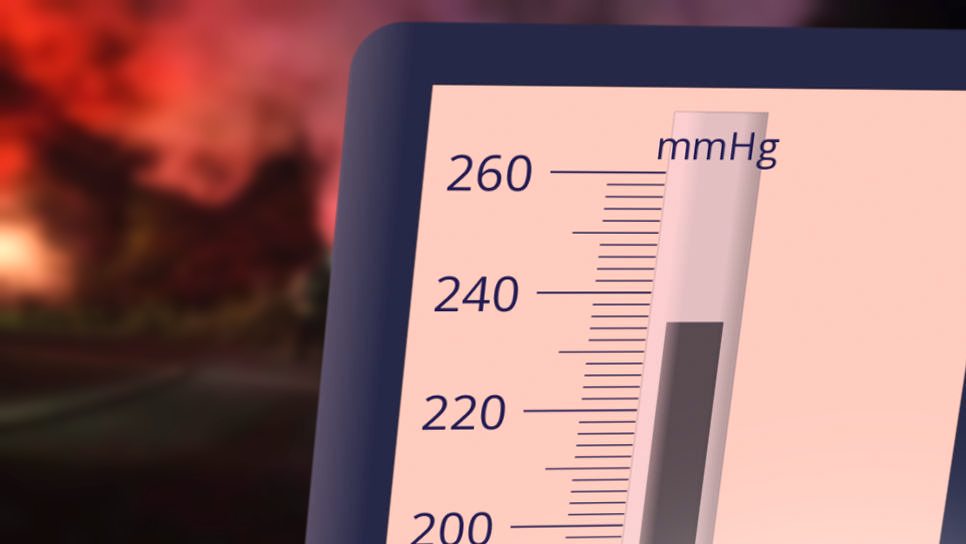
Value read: 235 mmHg
